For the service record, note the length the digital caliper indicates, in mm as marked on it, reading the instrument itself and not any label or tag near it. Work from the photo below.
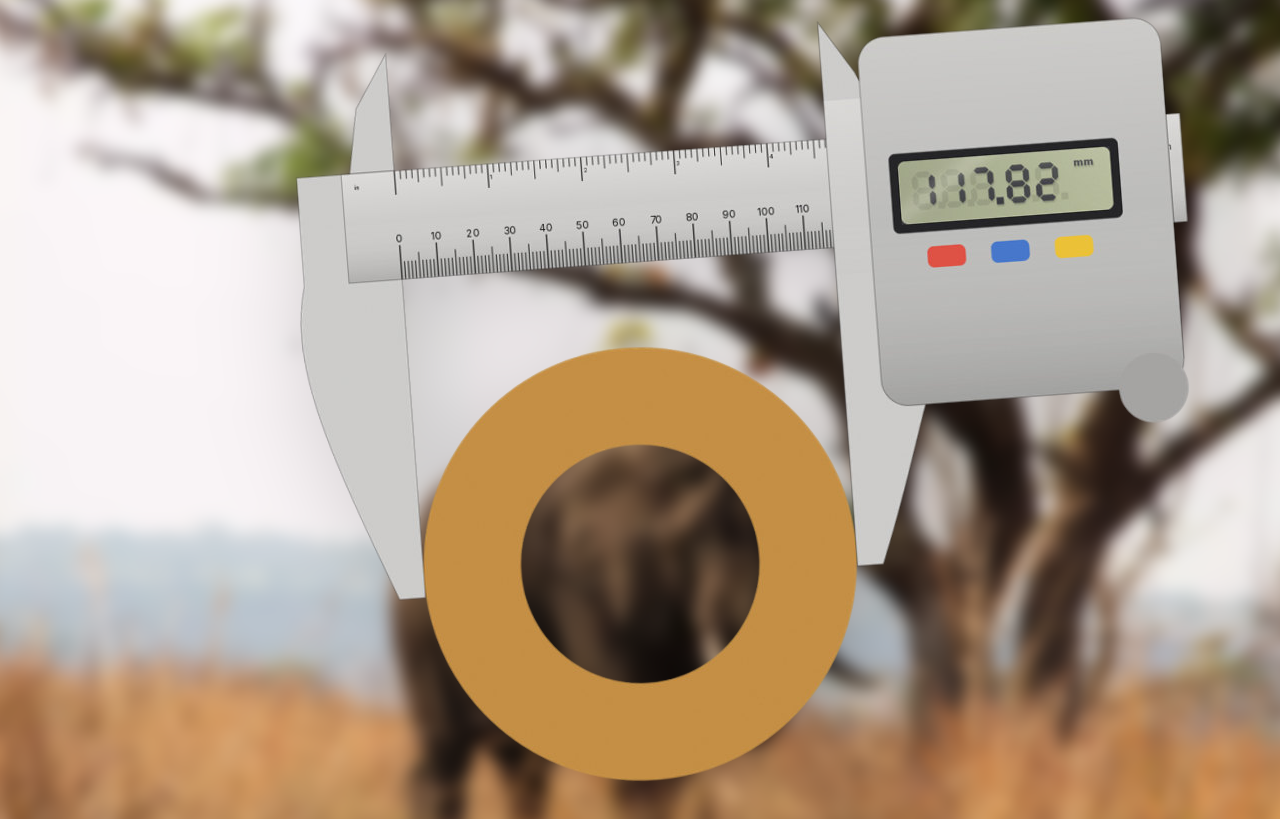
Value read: 117.82 mm
